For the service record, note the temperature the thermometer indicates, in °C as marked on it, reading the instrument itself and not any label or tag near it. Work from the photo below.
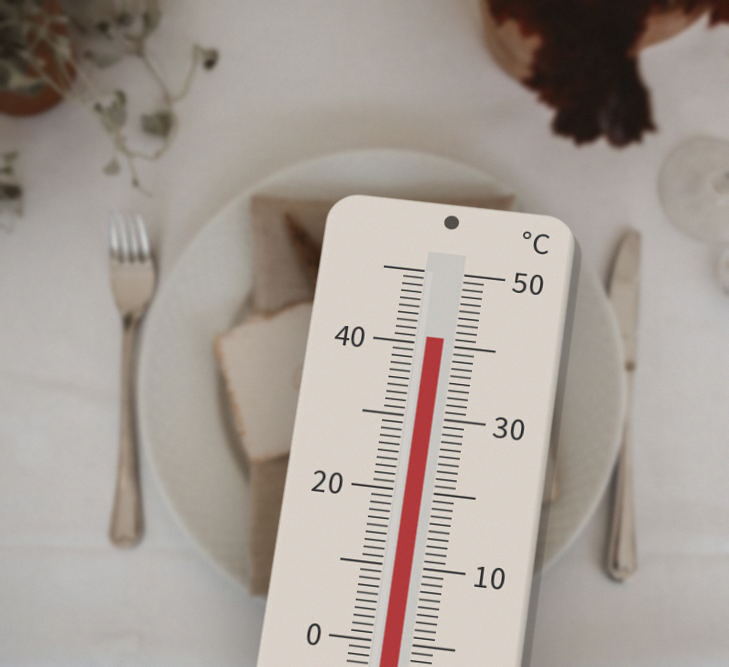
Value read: 41 °C
